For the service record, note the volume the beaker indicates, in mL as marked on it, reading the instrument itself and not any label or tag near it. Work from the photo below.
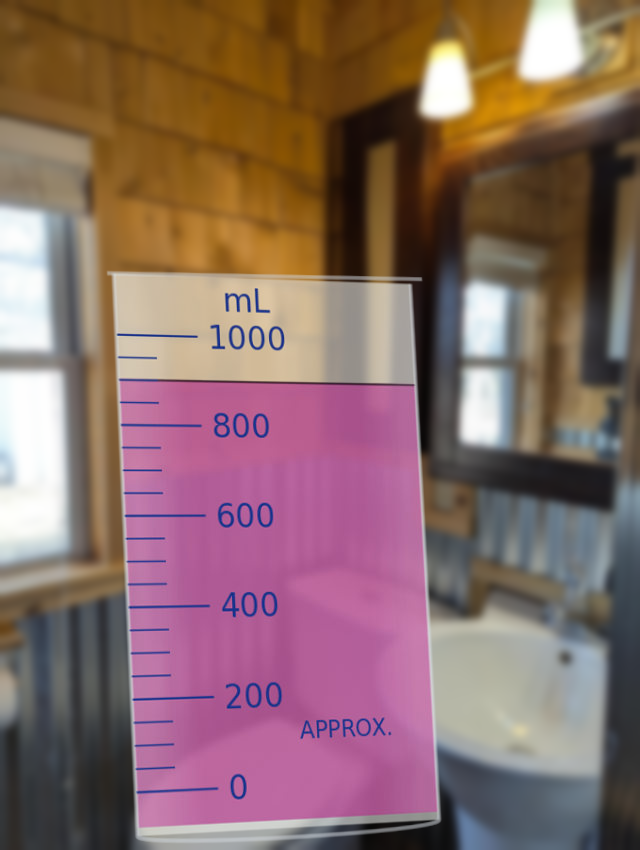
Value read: 900 mL
